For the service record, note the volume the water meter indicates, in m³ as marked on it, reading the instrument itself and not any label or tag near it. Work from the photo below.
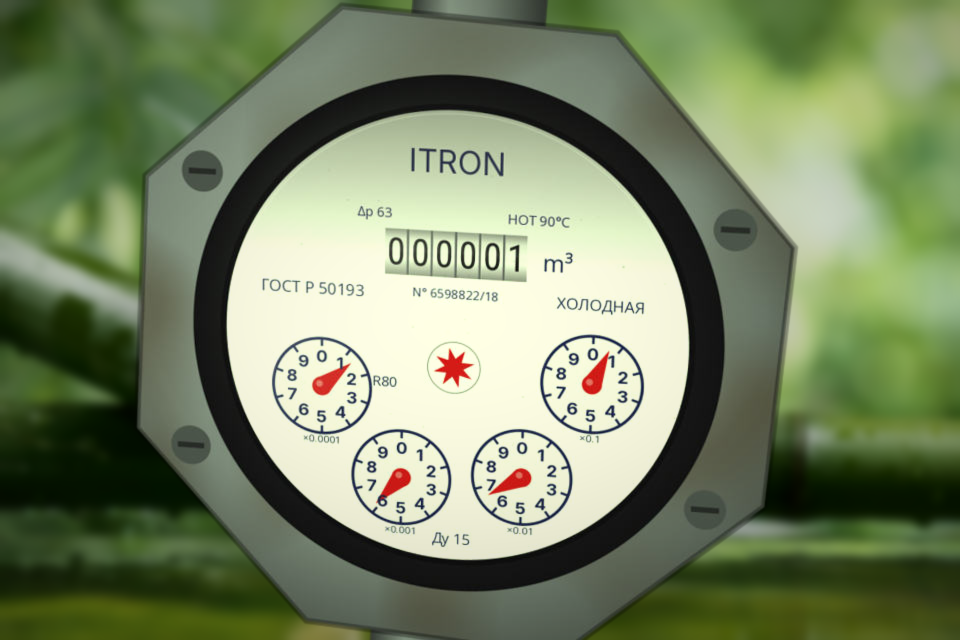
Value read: 1.0661 m³
